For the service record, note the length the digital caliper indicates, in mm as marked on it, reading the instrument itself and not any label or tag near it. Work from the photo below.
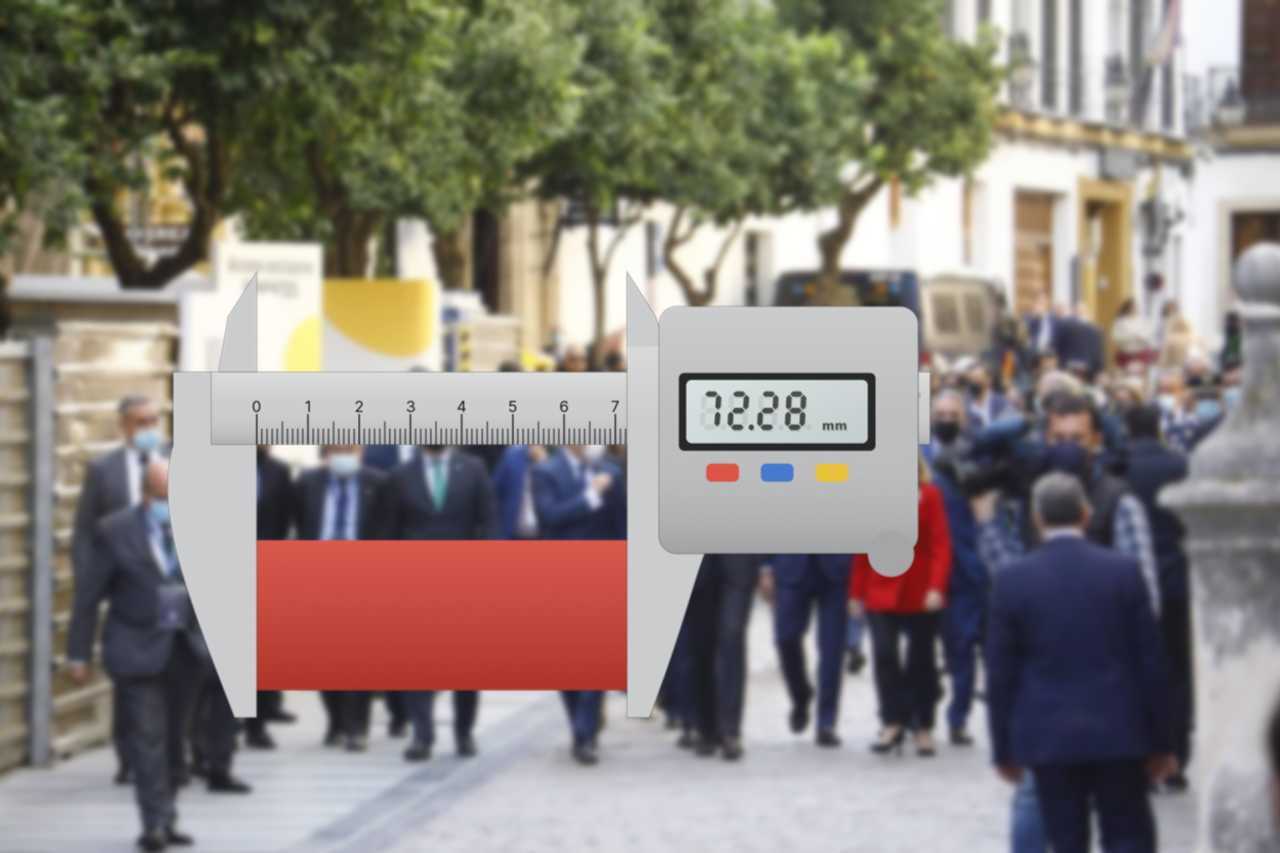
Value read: 72.28 mm
